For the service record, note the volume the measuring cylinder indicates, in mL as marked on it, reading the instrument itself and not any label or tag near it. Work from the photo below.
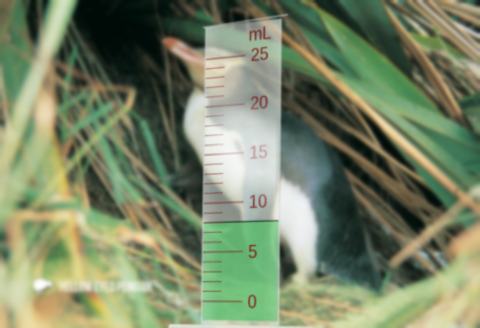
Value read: 8 mL
